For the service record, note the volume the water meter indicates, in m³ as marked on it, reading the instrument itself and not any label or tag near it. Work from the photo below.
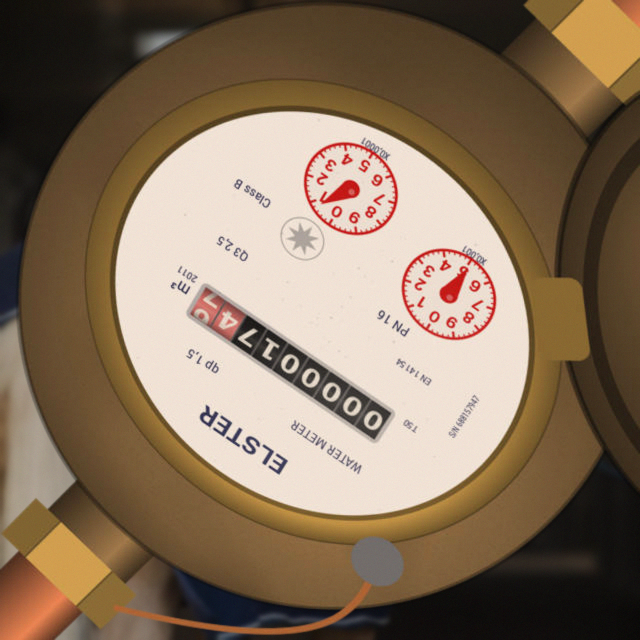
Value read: 17.4650 m³
